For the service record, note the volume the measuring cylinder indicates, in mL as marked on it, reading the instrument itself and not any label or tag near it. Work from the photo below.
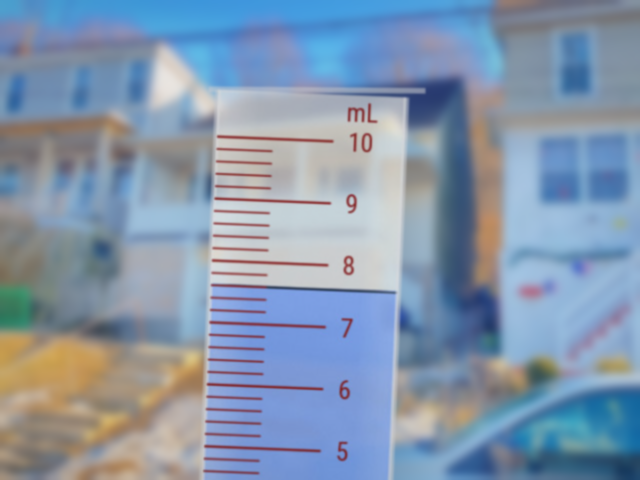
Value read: 7.6 mL
